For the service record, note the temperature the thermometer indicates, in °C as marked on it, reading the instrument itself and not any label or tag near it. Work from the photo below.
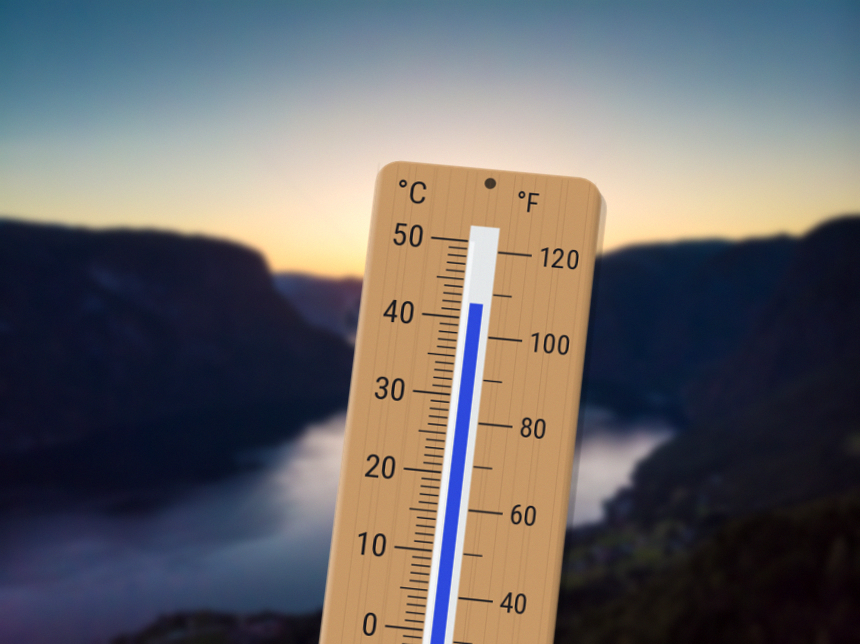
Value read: 42 °C
